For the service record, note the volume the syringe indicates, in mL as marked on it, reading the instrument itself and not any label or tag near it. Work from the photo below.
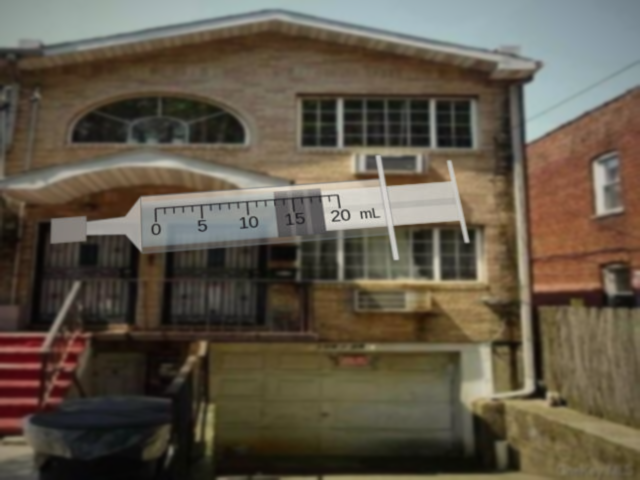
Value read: 13 mL
